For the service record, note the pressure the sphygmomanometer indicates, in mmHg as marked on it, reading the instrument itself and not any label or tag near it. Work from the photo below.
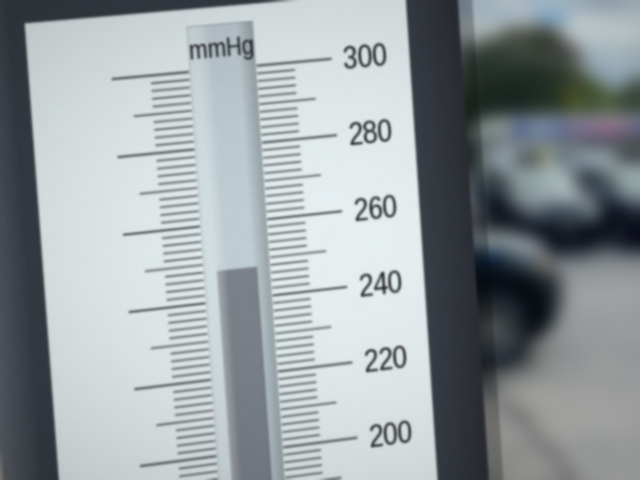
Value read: 248 mmHg
